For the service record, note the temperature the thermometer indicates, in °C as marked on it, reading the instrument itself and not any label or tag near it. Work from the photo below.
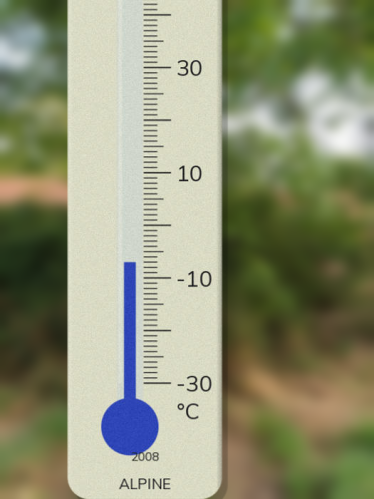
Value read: -7 °C
